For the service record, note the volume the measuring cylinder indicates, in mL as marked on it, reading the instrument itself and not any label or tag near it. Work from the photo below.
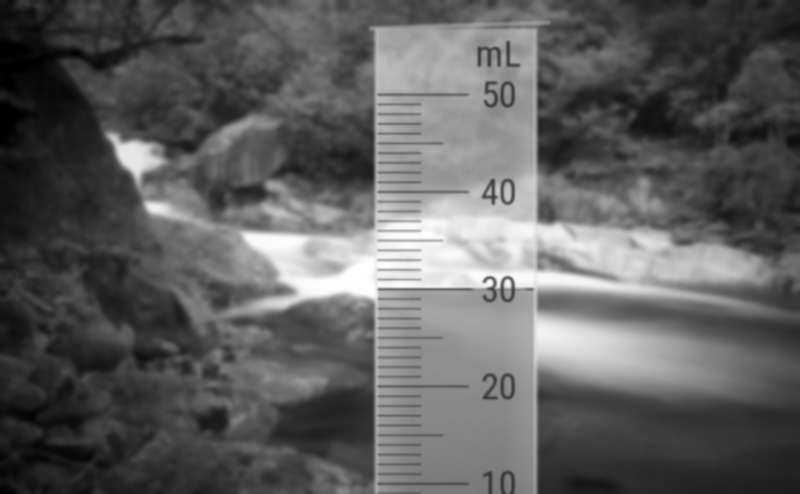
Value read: 30 mL
